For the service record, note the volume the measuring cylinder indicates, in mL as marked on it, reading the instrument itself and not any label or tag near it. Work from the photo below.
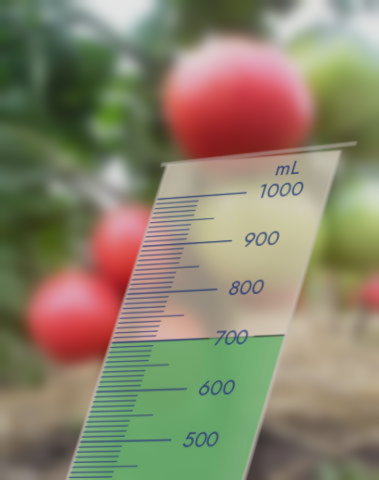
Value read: 700 mL
